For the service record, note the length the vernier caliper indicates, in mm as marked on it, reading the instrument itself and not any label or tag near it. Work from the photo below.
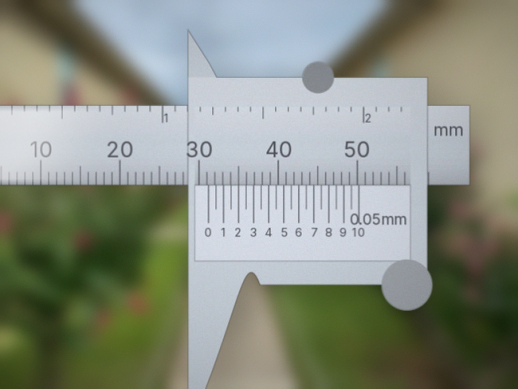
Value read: 31.2 mm
